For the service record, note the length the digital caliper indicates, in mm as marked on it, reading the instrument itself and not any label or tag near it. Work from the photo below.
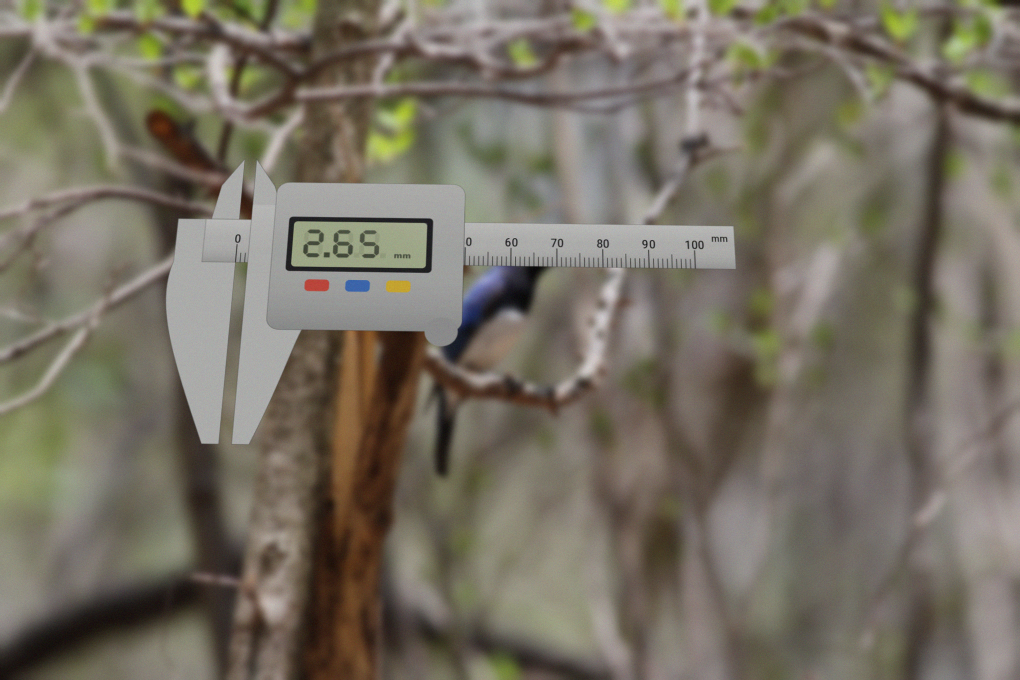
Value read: 2.65 mm
